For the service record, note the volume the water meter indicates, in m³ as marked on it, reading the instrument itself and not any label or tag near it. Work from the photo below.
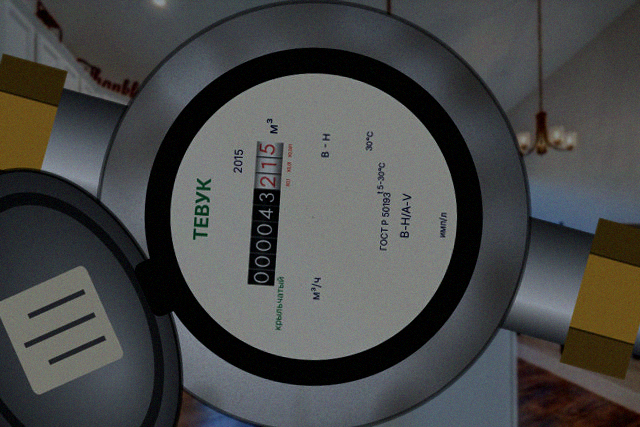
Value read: 43.215 m³
